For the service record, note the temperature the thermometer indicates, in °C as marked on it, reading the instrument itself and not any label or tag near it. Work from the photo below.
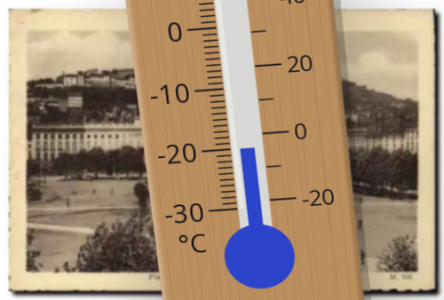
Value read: -20 °C
